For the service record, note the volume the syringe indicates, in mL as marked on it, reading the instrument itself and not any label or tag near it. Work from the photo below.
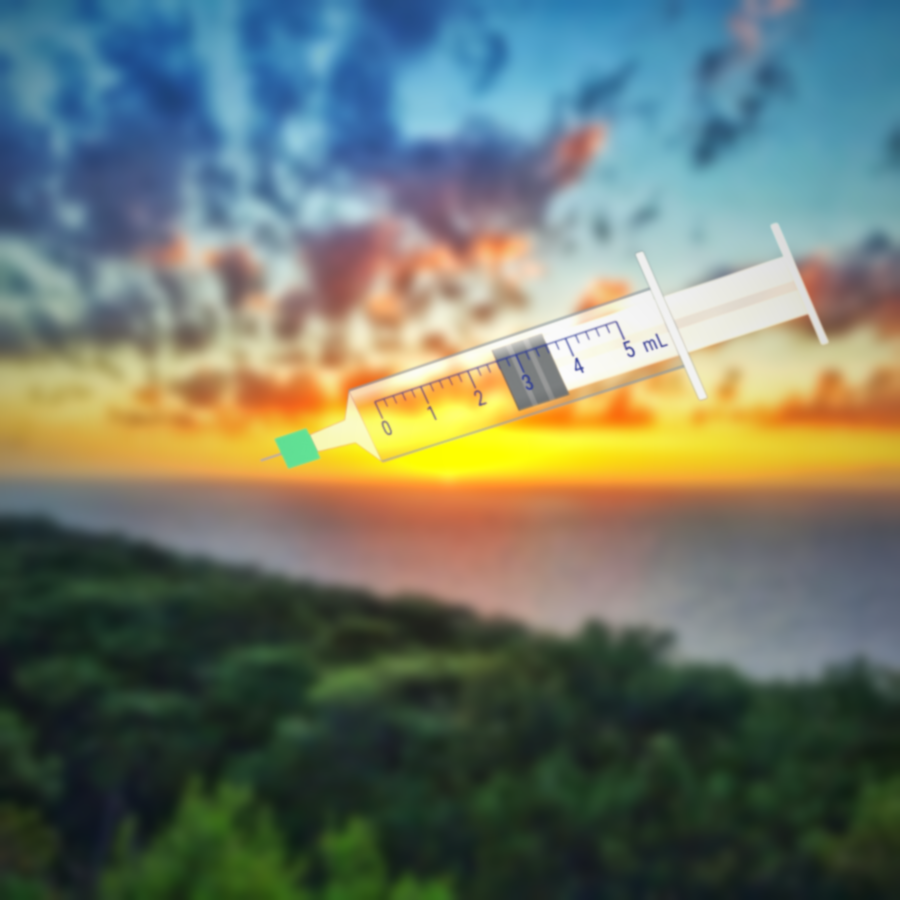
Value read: 2.6 mL
